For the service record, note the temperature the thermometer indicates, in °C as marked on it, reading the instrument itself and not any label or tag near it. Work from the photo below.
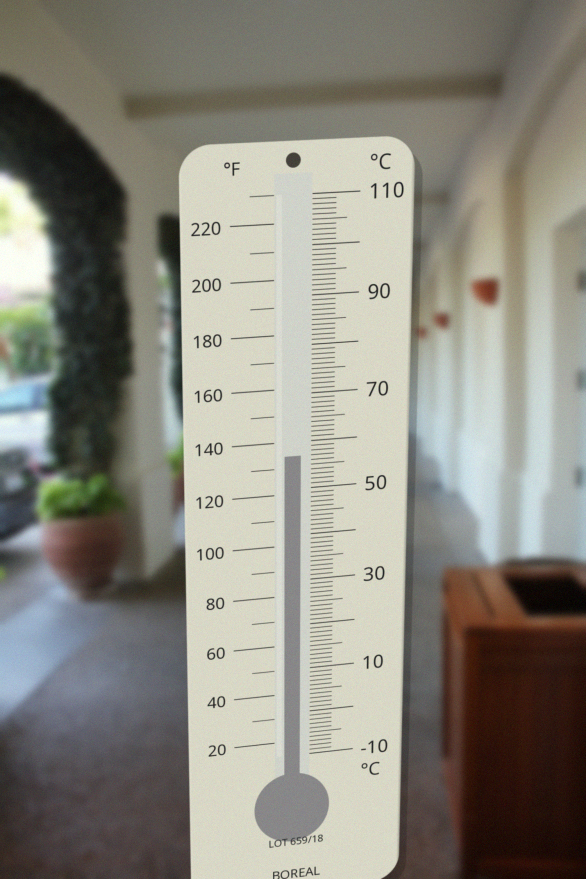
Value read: 57 °C
